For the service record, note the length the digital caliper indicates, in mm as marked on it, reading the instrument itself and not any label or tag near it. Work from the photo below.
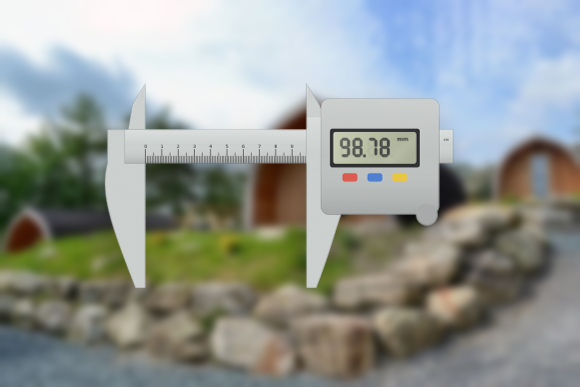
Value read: 98.78 mm
